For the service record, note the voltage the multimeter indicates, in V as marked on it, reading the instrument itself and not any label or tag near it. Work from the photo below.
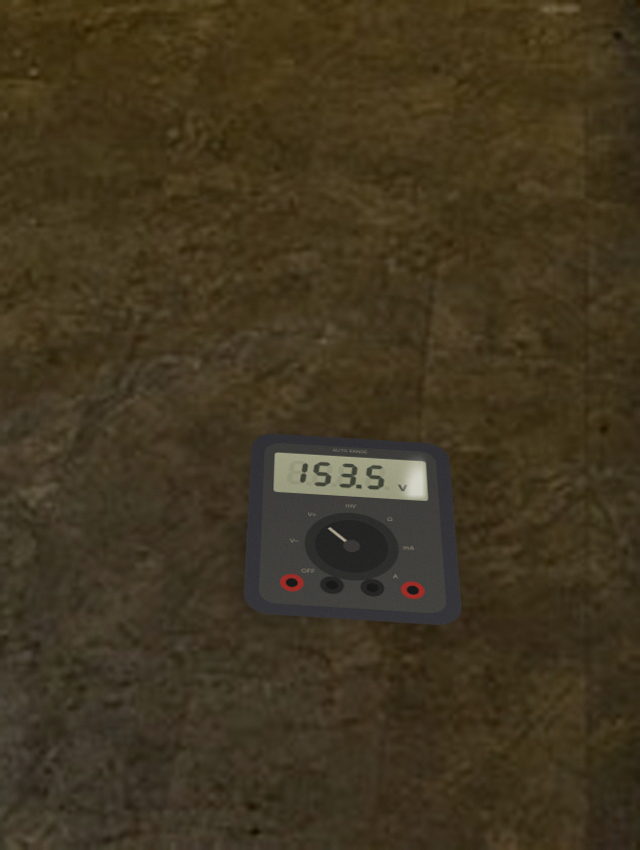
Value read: 153.5 V
